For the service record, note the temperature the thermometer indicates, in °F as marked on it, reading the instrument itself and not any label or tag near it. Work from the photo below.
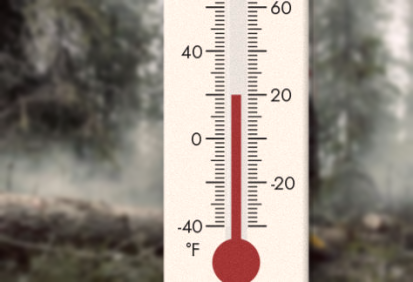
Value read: 20 °F
